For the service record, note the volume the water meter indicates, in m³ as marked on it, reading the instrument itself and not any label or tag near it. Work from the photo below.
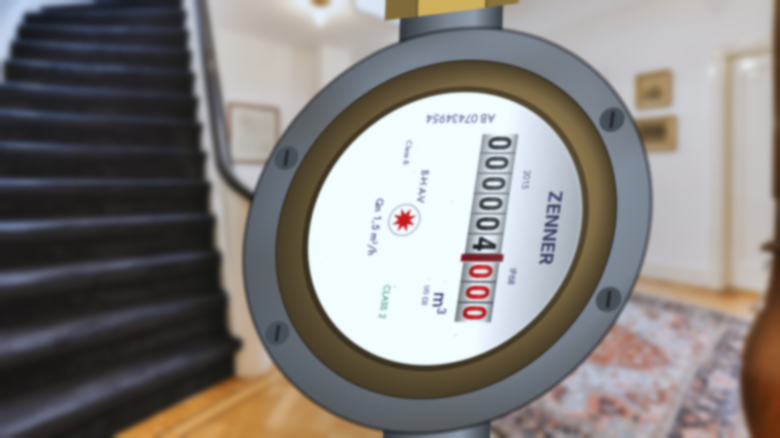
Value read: 4.000 m³
